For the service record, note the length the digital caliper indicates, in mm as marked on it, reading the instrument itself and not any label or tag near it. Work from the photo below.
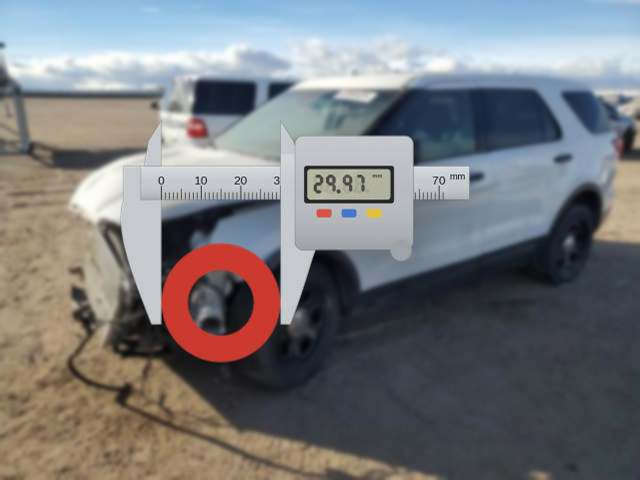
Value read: 29.97 mm
